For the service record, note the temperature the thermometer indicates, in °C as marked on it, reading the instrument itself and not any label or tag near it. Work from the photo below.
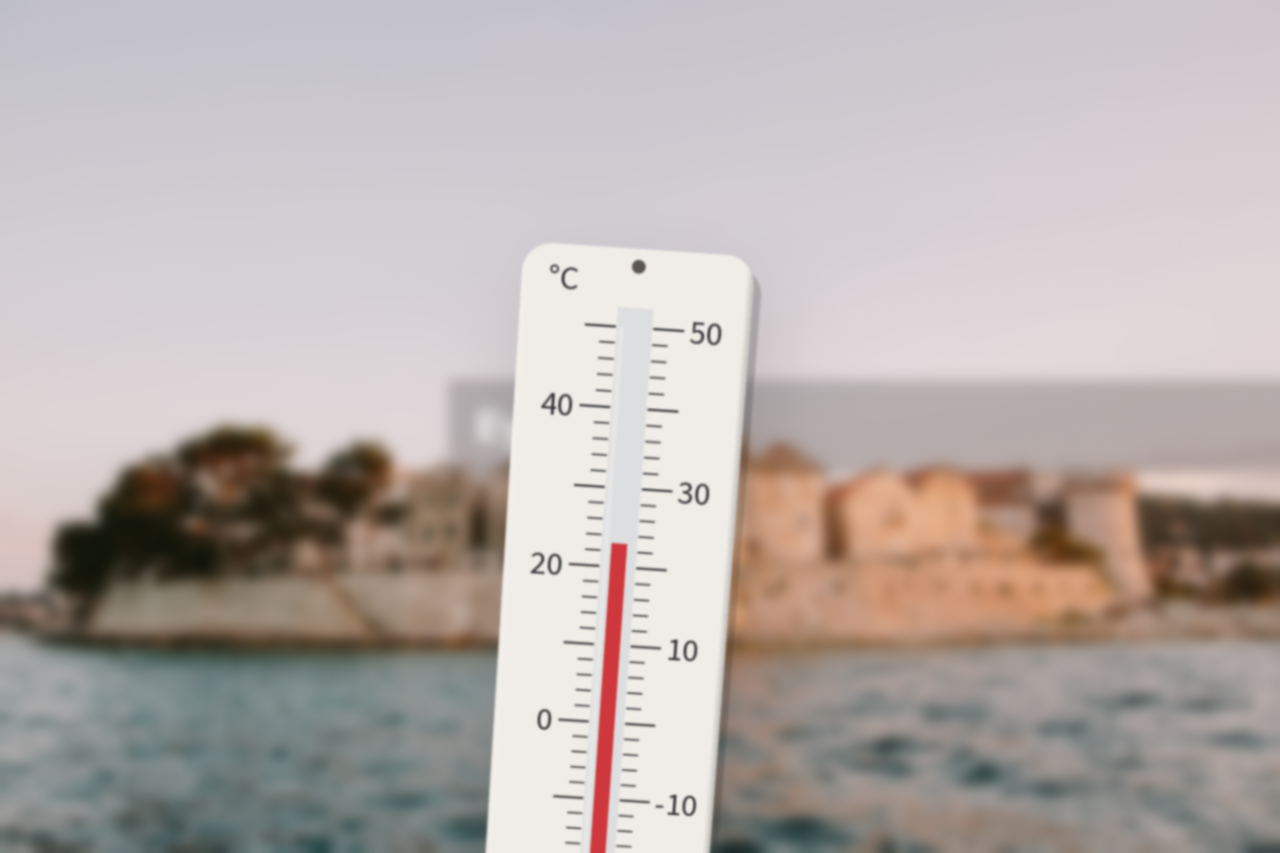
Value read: 23 °C
